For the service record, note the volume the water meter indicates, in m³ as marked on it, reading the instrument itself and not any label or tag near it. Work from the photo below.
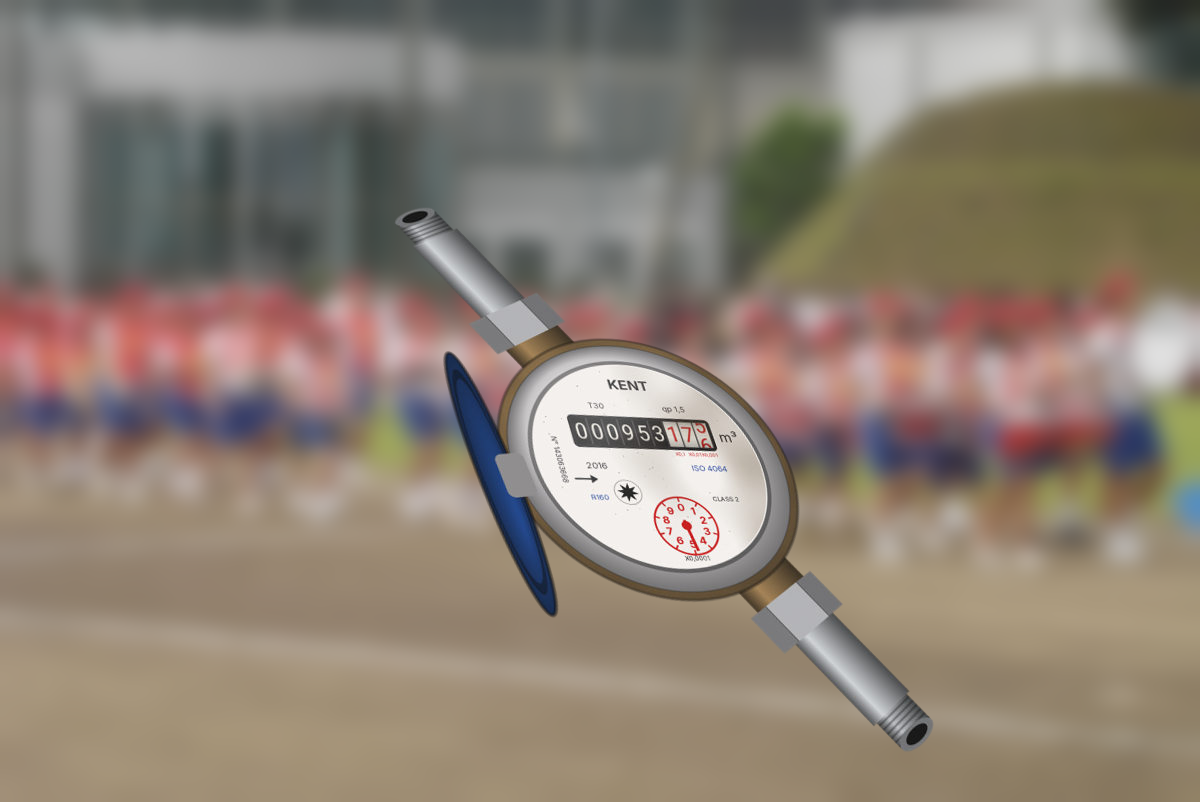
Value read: 953.1754 m³
